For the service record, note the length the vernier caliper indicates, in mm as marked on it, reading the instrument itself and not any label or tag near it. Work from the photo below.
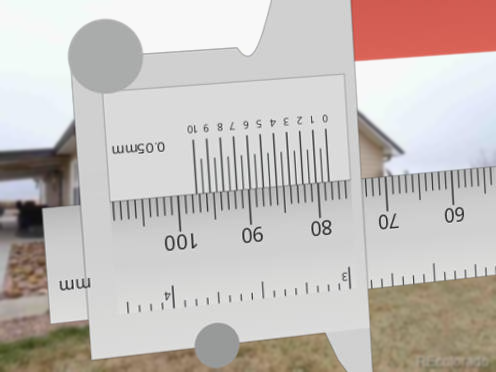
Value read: 78.4 mm
